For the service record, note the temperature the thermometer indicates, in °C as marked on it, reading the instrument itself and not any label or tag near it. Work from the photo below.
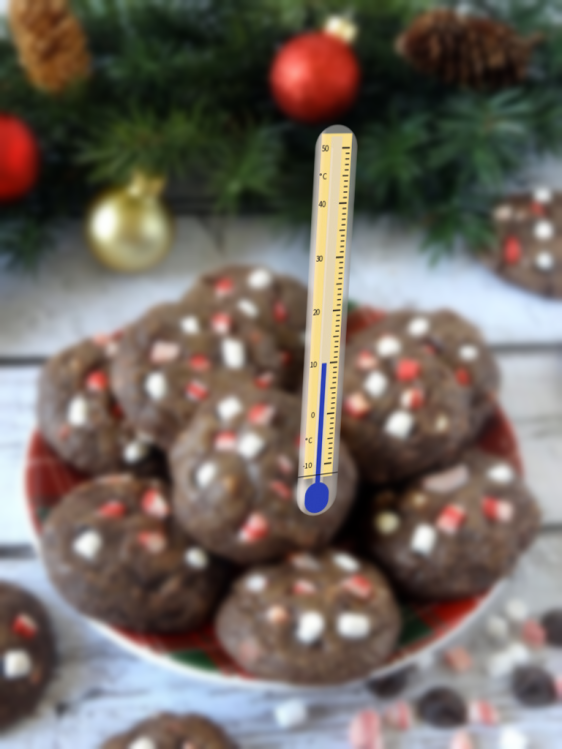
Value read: 10 °C
